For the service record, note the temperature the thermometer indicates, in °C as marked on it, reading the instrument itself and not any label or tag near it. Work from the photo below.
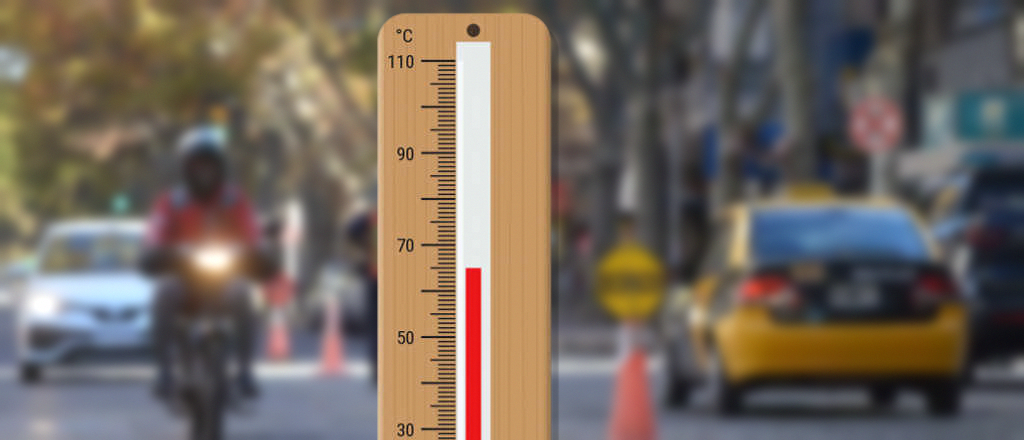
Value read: 65 °C
